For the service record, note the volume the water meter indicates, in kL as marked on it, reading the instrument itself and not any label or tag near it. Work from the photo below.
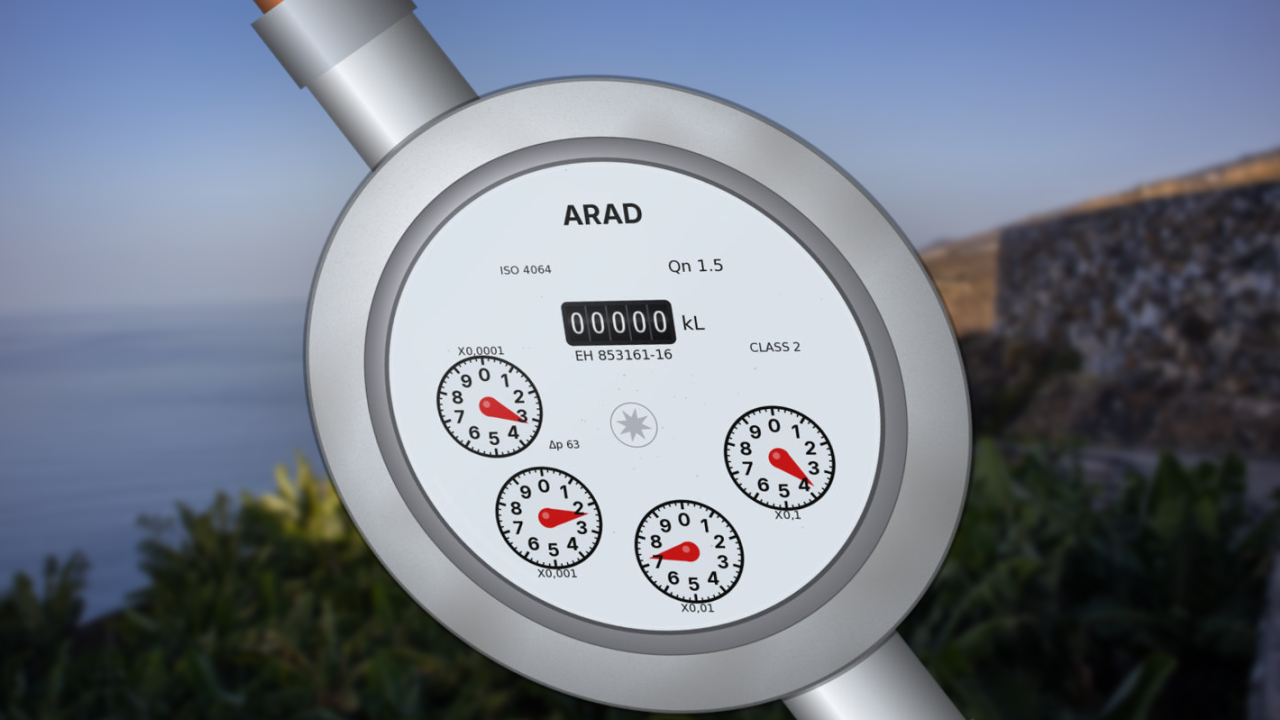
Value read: 0.3723 kL
